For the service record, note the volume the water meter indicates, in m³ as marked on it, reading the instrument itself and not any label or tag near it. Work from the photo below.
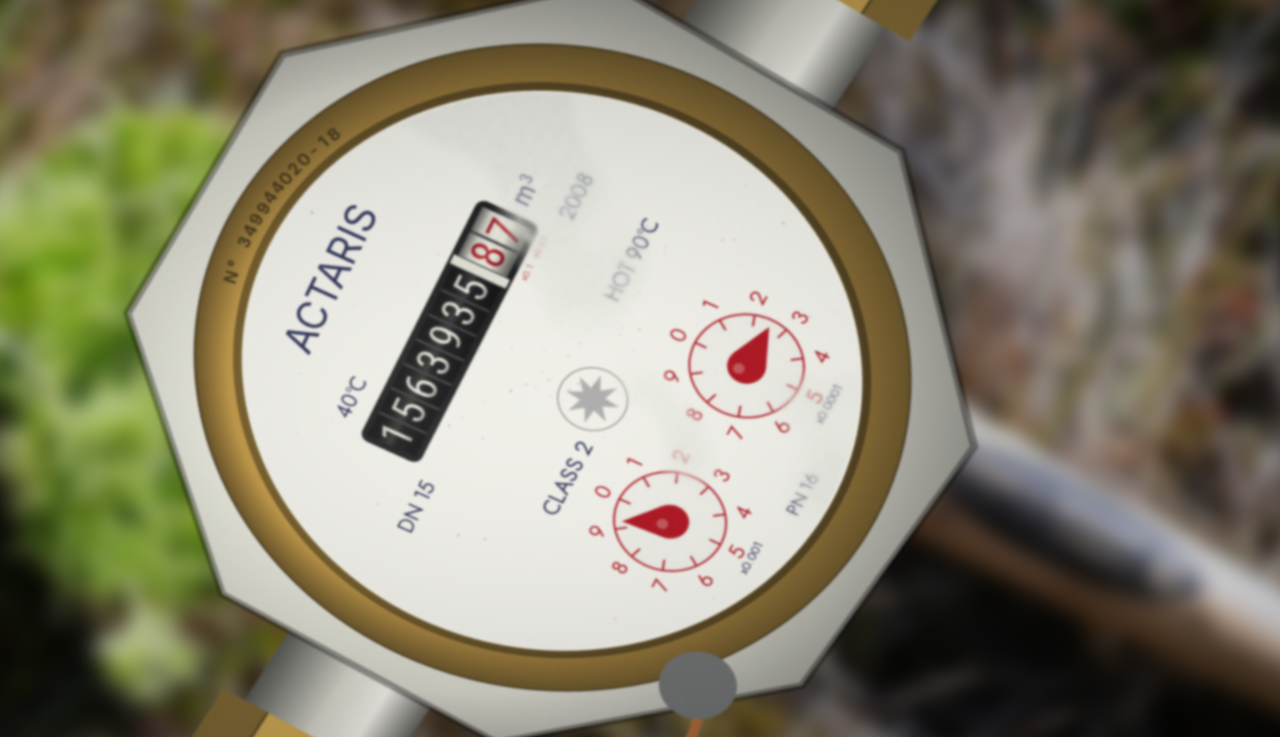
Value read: 1563935.8692 m³
